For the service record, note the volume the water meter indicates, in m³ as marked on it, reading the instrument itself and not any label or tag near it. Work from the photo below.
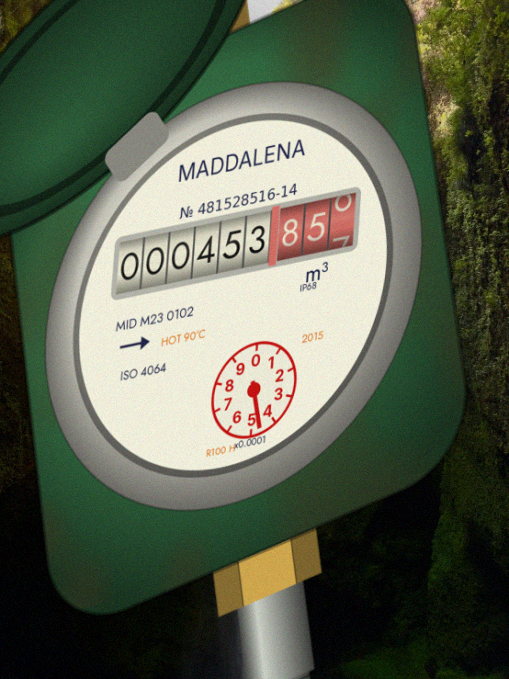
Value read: 453.8564 m³
